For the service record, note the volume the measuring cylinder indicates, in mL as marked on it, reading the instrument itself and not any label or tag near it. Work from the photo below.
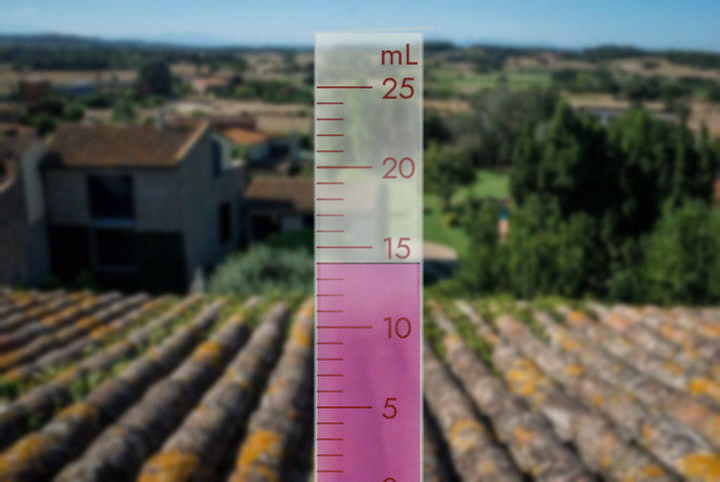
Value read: 14 mL
